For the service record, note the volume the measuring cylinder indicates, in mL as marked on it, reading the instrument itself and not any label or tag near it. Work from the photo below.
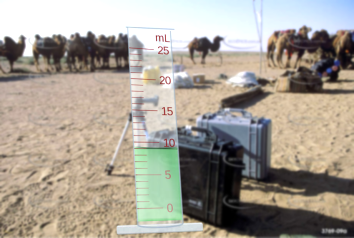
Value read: 9 mL
